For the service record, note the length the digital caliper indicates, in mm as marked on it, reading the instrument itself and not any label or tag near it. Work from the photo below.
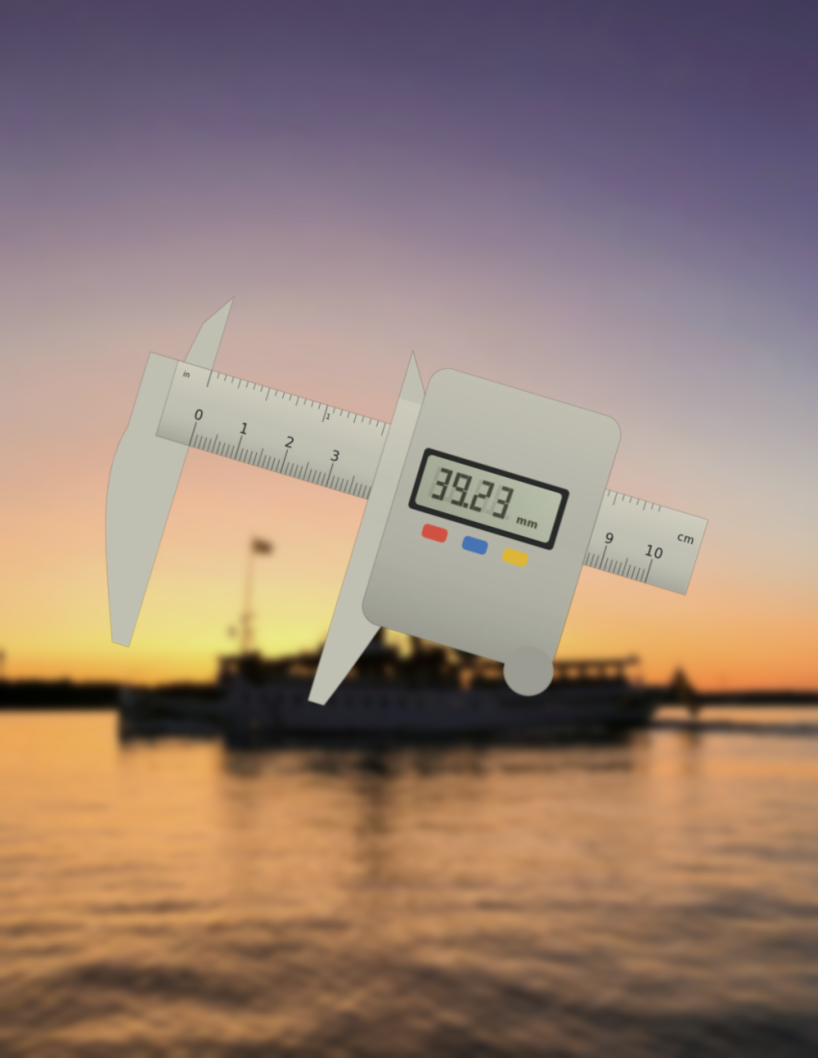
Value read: 39.23 mm
